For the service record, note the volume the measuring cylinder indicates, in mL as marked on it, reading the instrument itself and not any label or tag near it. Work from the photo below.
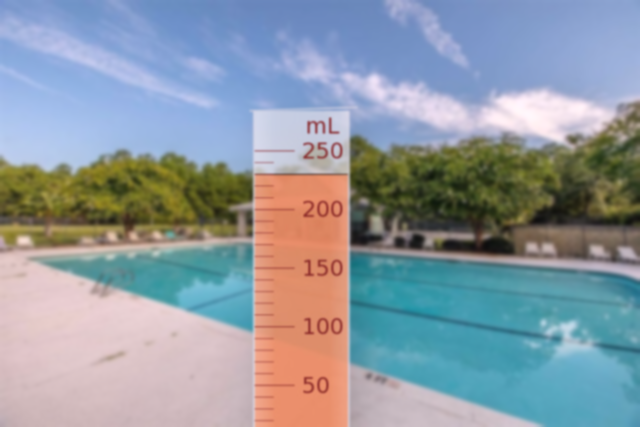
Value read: 230 mL
